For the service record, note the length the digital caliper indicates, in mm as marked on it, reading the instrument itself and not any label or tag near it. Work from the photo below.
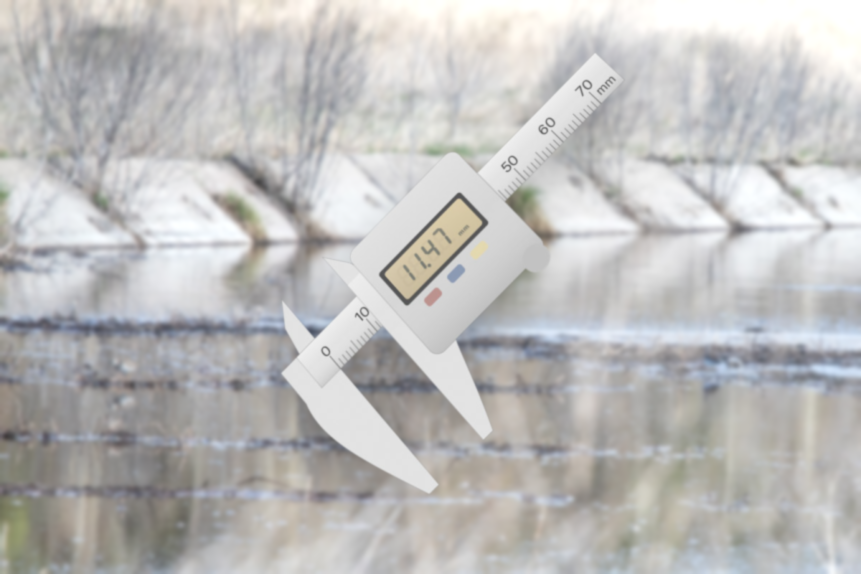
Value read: 11.47 mm
